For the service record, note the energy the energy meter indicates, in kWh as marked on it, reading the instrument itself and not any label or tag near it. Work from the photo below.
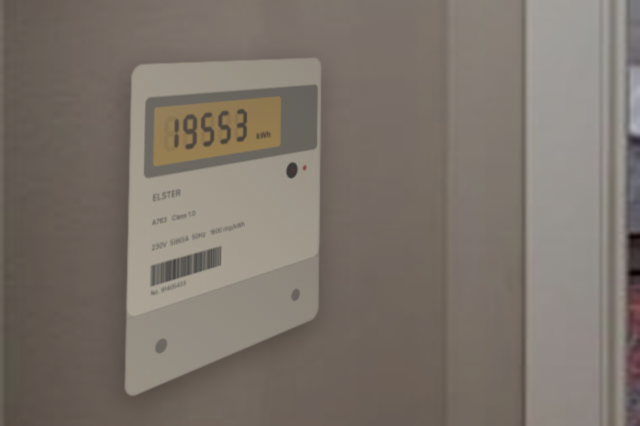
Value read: 19553 kWh
